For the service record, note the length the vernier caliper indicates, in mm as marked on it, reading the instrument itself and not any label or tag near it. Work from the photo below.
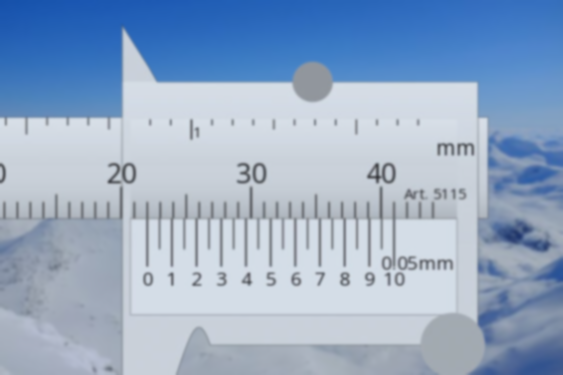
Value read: 22.0 mm
